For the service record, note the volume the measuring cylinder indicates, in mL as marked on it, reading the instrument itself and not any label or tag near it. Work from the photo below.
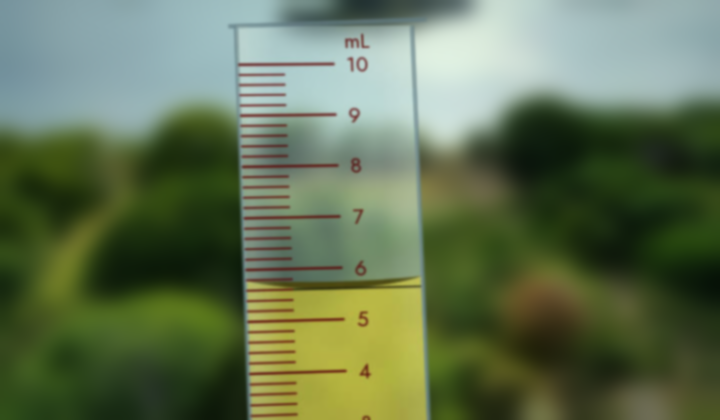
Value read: 5.6 mL
